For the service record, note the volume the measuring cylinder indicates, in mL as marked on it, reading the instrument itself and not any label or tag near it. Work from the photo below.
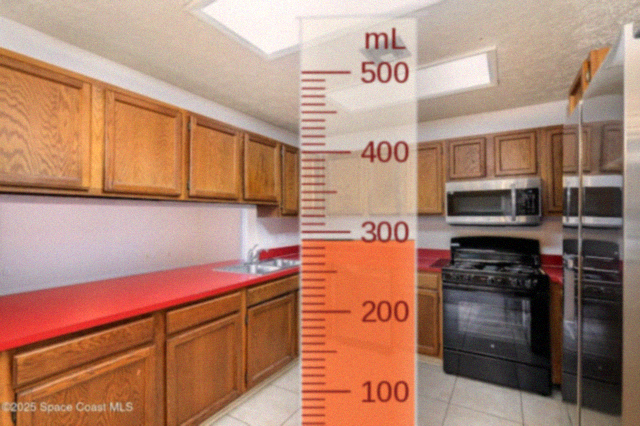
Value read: 290 mL
